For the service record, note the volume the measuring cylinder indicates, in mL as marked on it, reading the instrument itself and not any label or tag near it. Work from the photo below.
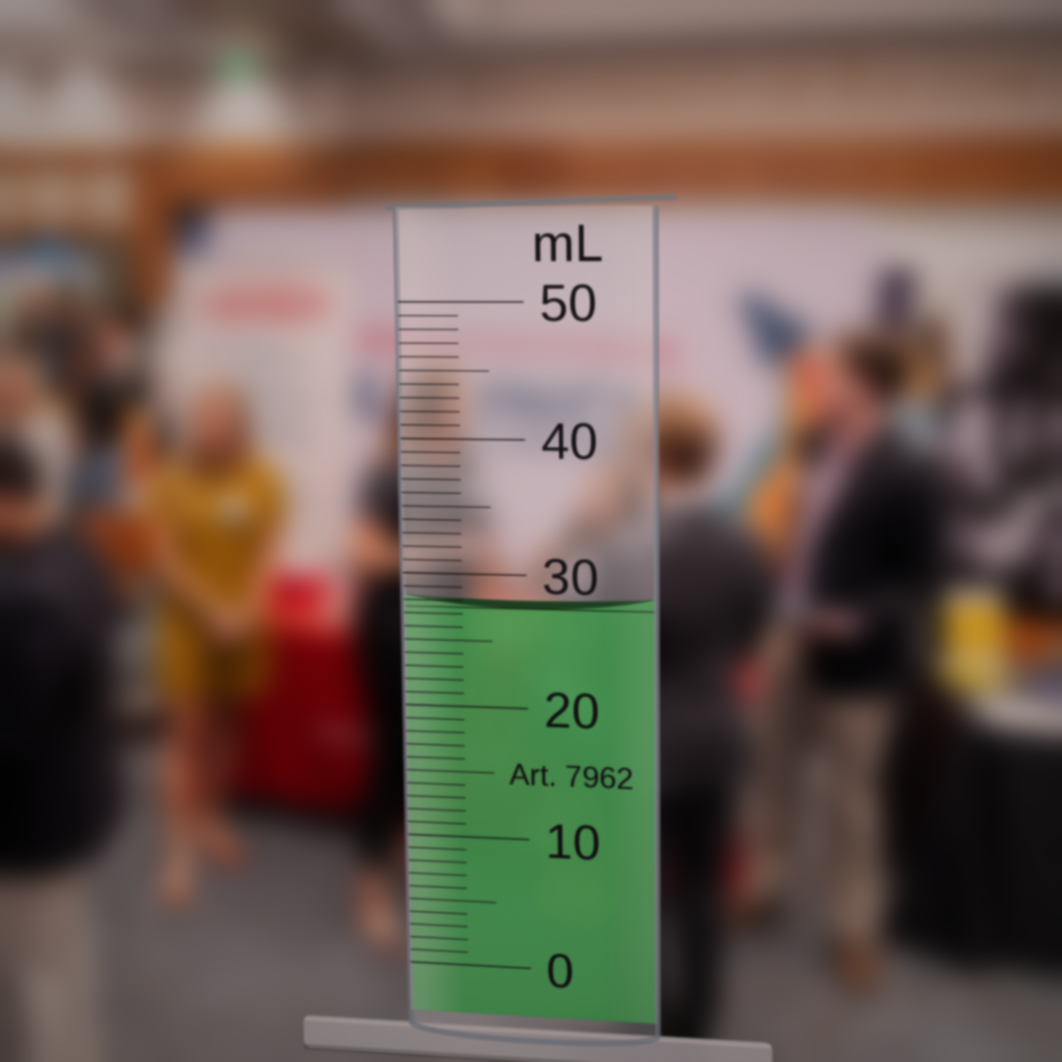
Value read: 27.5 mL
